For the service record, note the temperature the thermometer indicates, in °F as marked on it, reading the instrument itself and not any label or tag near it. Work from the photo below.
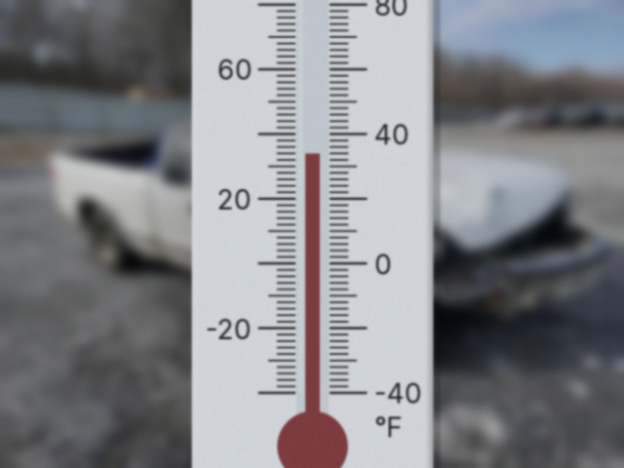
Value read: 34 °F
